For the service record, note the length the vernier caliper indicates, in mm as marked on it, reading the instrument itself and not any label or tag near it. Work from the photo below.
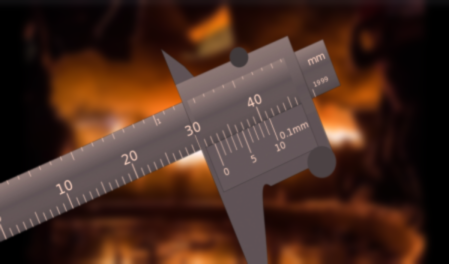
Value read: 32.2 mm
